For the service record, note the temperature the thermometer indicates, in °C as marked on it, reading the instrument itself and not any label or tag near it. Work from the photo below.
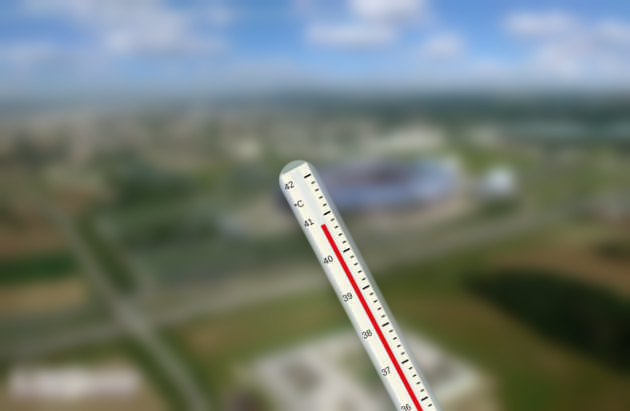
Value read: 40.8 °C
